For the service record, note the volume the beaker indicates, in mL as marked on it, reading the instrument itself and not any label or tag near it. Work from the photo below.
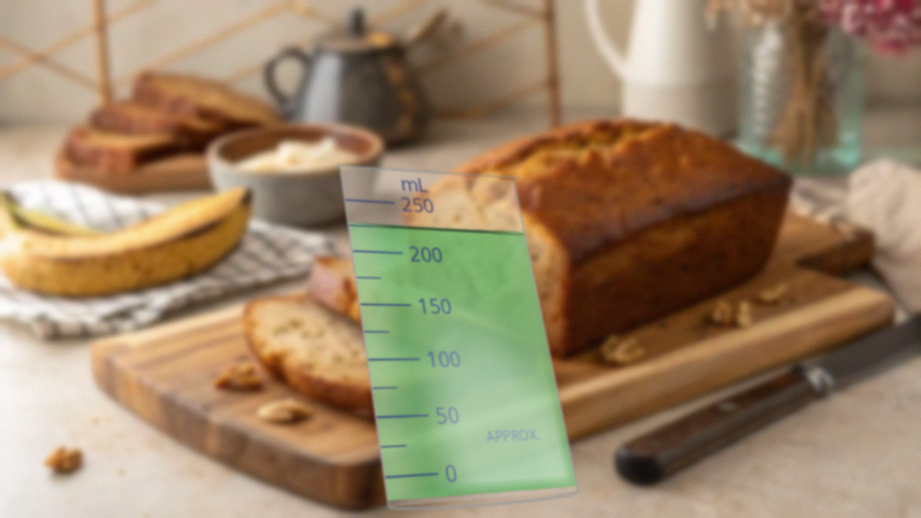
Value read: 225 mL
